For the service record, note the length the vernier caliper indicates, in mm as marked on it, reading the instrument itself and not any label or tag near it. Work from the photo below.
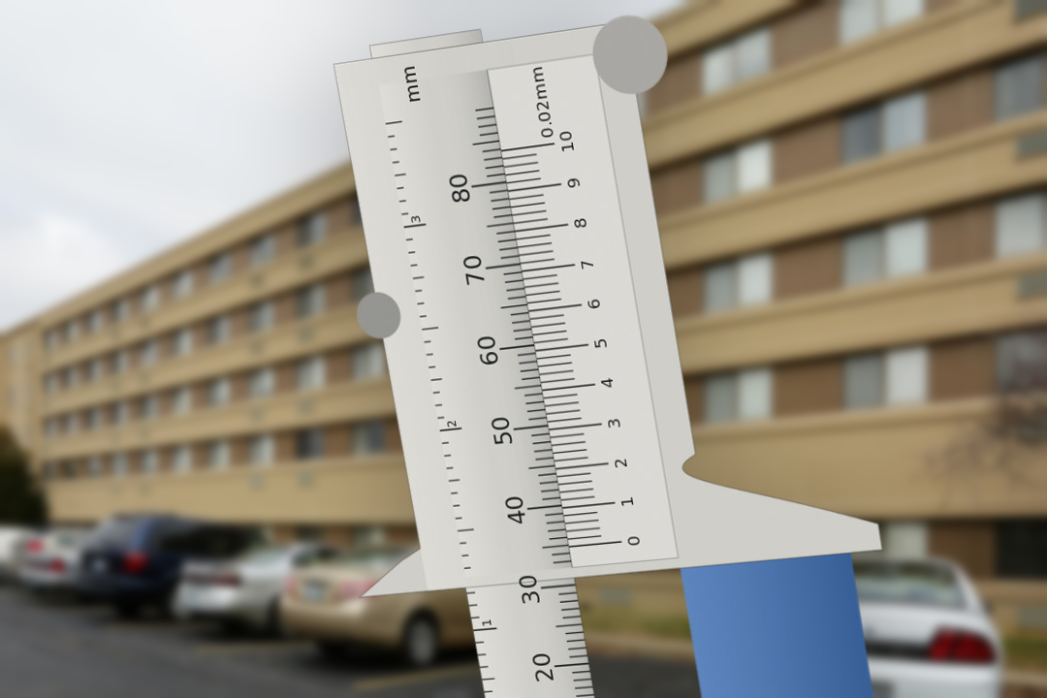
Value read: 34.8 mm
